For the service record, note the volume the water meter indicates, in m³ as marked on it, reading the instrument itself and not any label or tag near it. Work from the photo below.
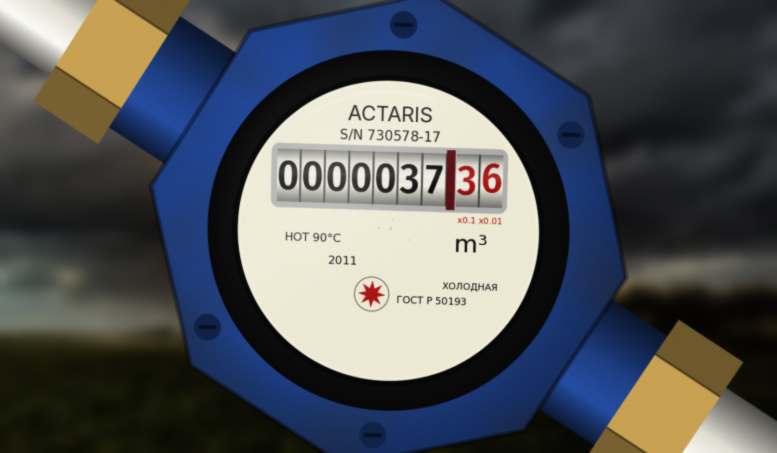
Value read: 37.36 m³
